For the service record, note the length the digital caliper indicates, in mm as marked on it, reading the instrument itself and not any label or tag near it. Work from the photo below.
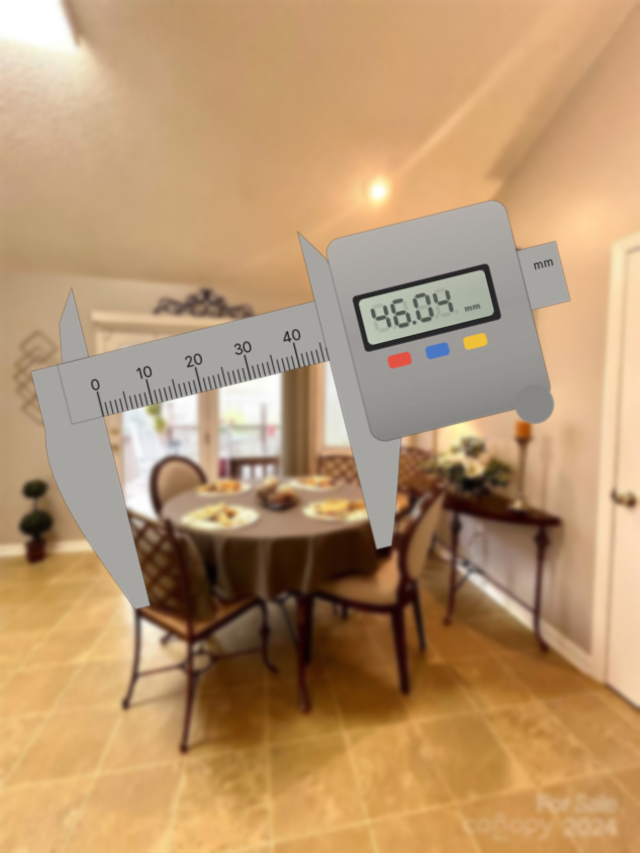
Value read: 46.04 mm
